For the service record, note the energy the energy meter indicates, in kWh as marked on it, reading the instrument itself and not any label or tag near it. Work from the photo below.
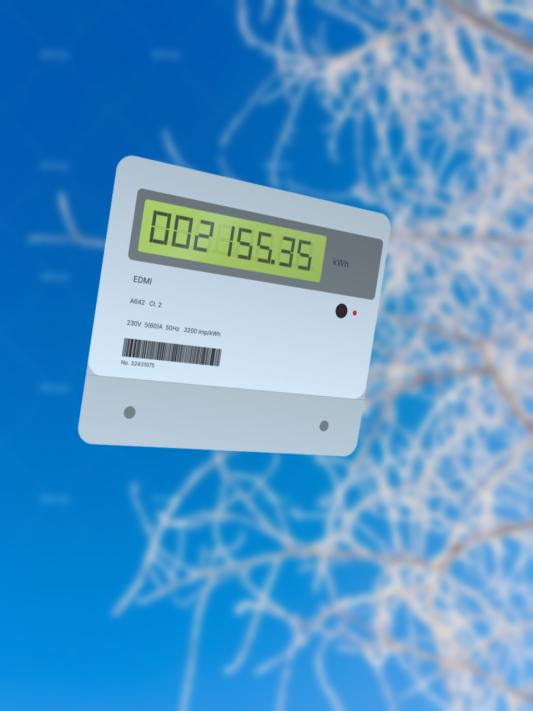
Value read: 2155.35 kWh
